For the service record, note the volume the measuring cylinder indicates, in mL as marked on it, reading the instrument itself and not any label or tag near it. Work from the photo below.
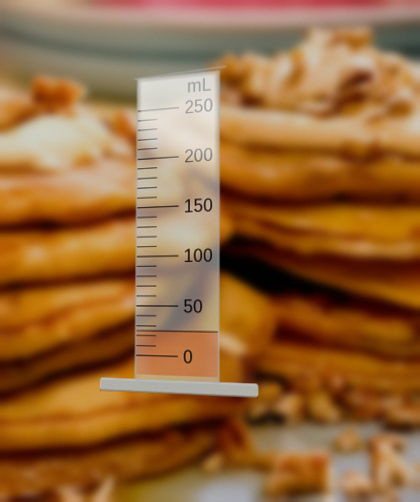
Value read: 25 mL
